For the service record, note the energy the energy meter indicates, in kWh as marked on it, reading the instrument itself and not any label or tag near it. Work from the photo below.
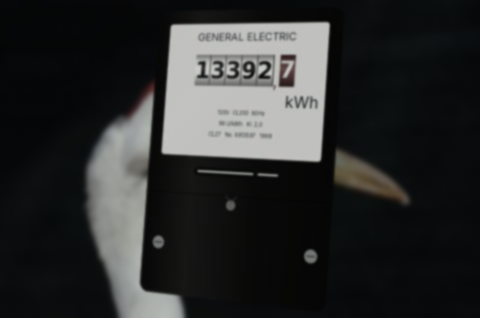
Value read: 13392.7 kWh
